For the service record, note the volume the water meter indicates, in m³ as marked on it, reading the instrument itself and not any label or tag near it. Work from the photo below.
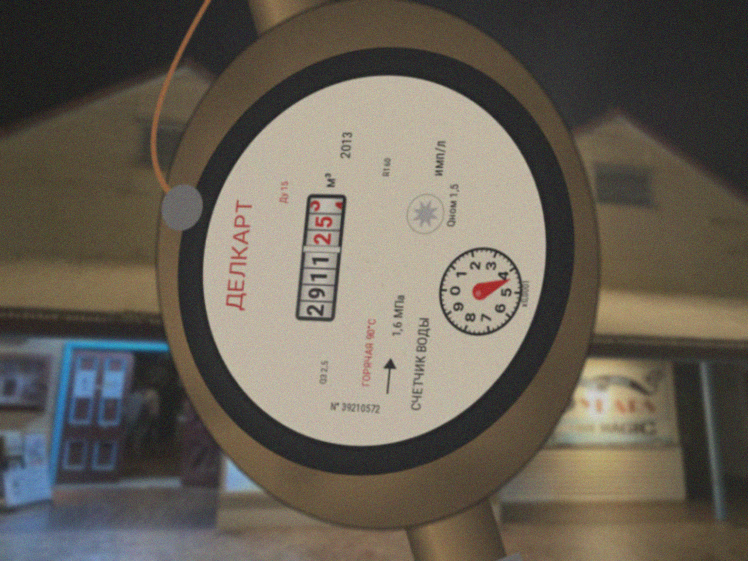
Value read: 2911.2534 m³
